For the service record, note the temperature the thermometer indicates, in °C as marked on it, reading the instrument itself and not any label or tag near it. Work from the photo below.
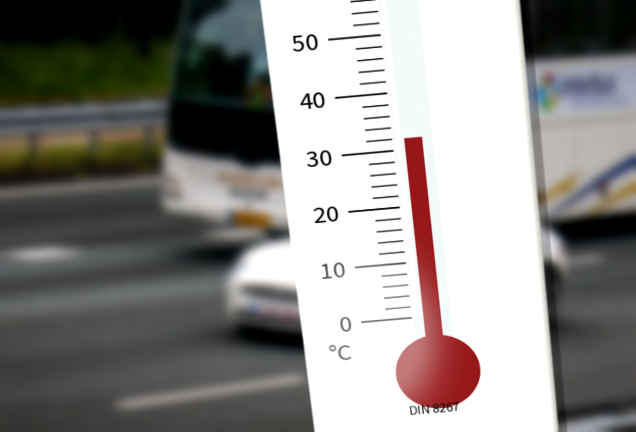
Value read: 32 °C
